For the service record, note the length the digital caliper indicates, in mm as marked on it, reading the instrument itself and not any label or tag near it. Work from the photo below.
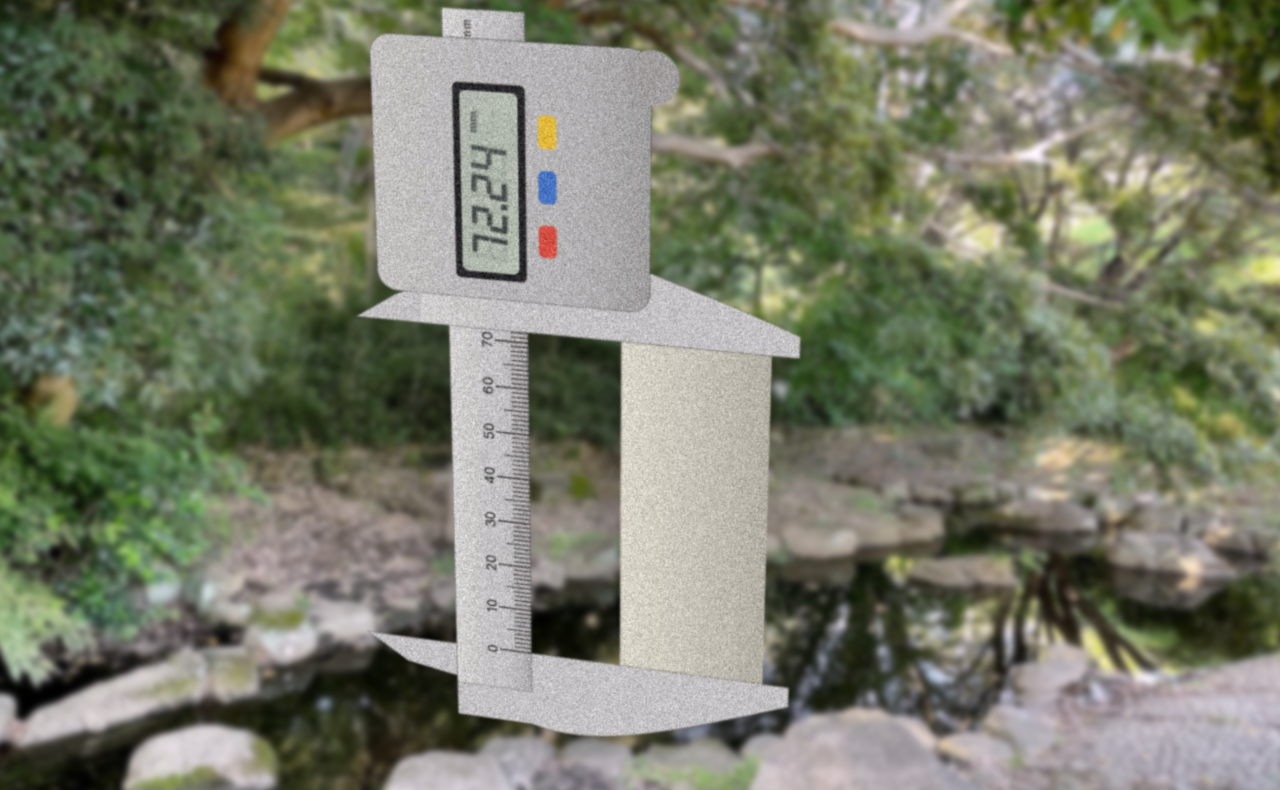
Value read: 72.24 mm
